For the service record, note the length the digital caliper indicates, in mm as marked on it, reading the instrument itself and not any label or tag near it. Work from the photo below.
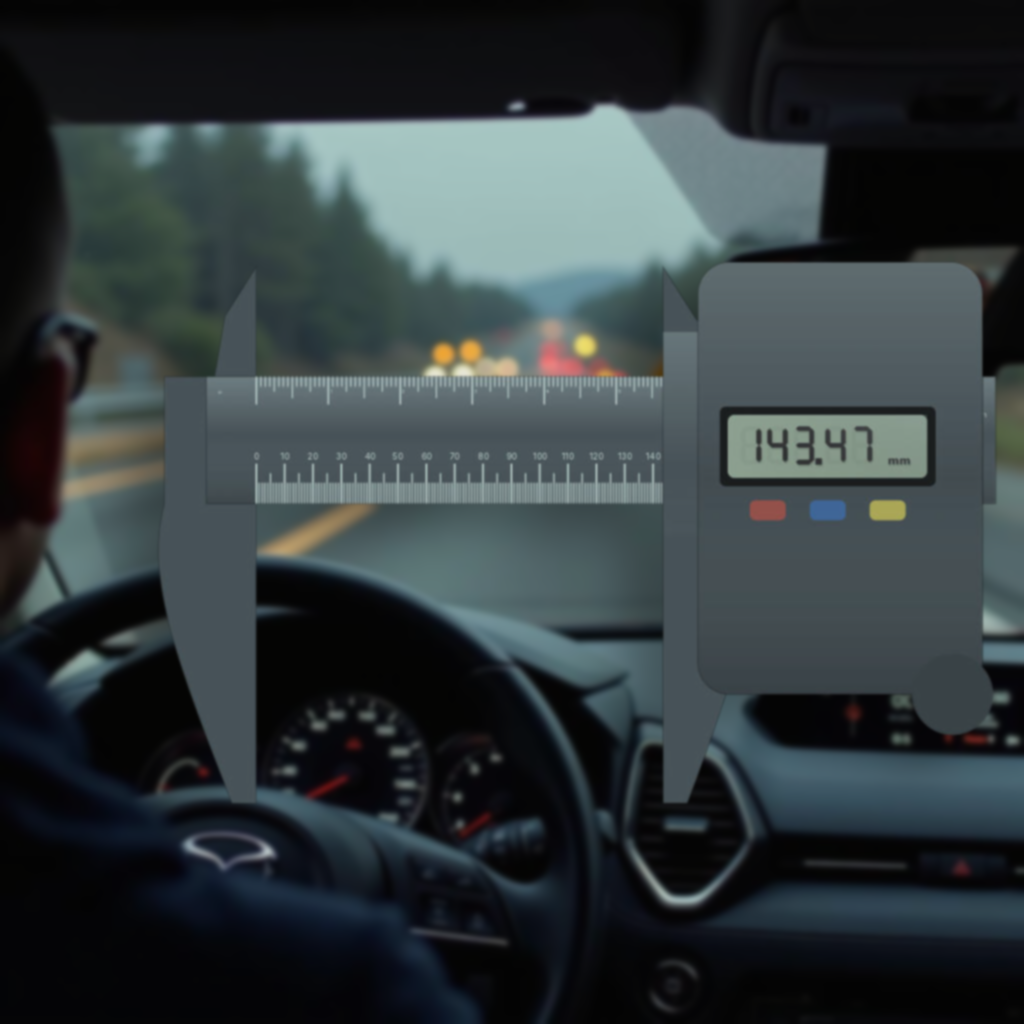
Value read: 143.47 mm
